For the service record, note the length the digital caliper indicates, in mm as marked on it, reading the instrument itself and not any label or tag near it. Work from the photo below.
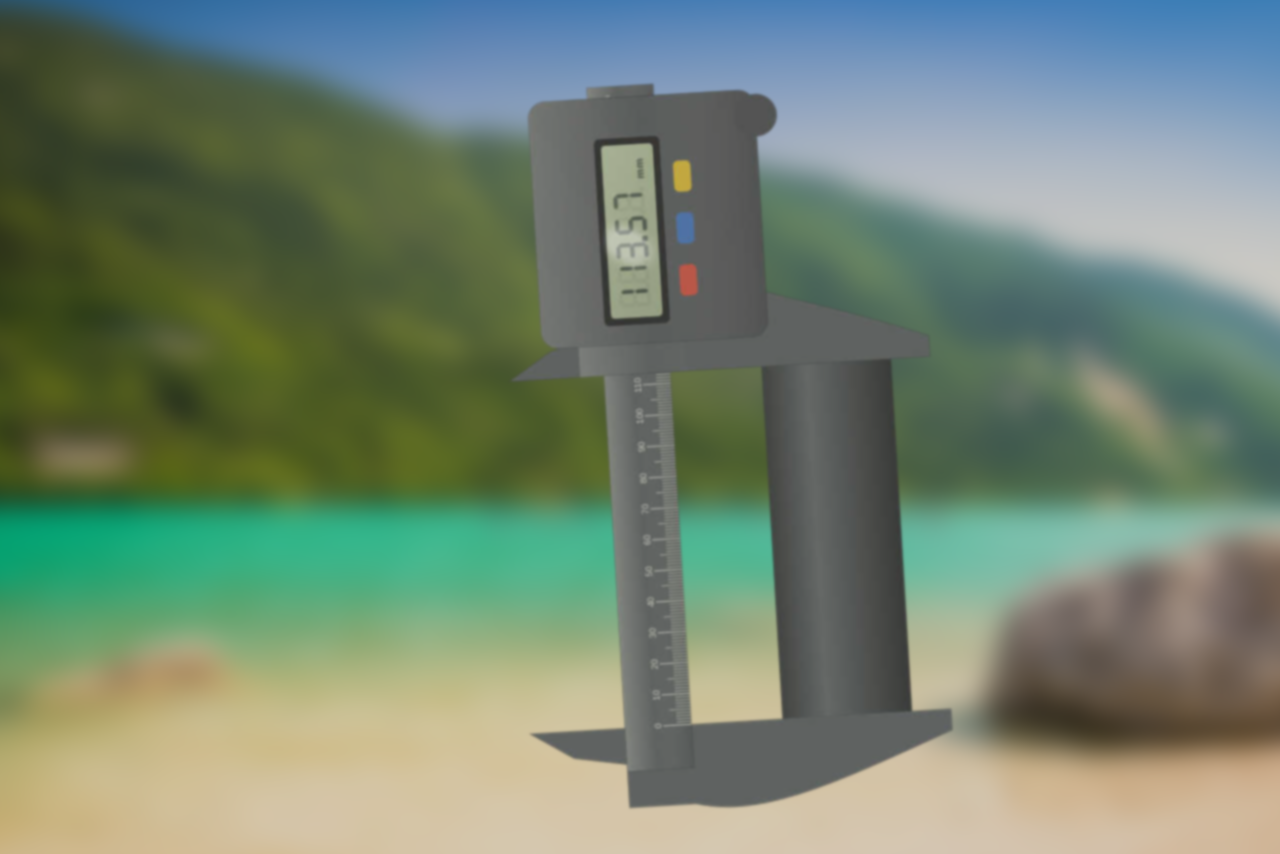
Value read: 113.57 mm
